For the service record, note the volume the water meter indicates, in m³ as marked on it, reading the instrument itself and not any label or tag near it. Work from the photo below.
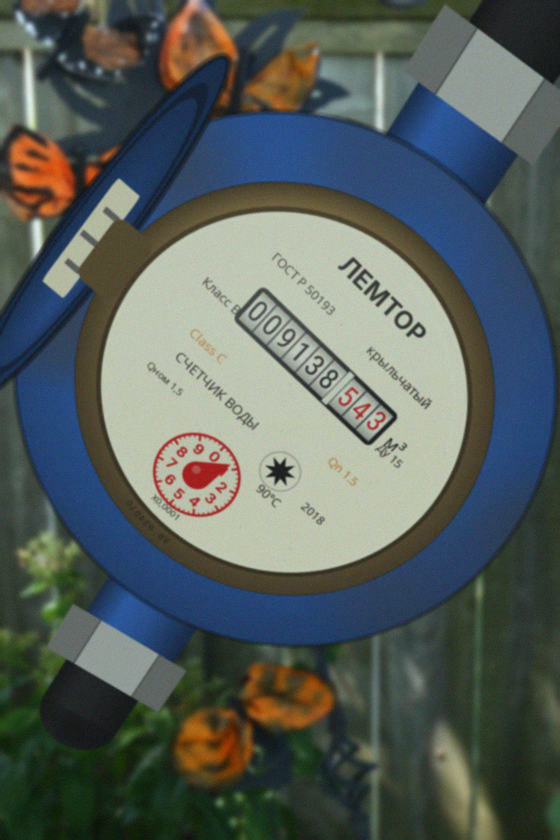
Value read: 9138.5430 m³
